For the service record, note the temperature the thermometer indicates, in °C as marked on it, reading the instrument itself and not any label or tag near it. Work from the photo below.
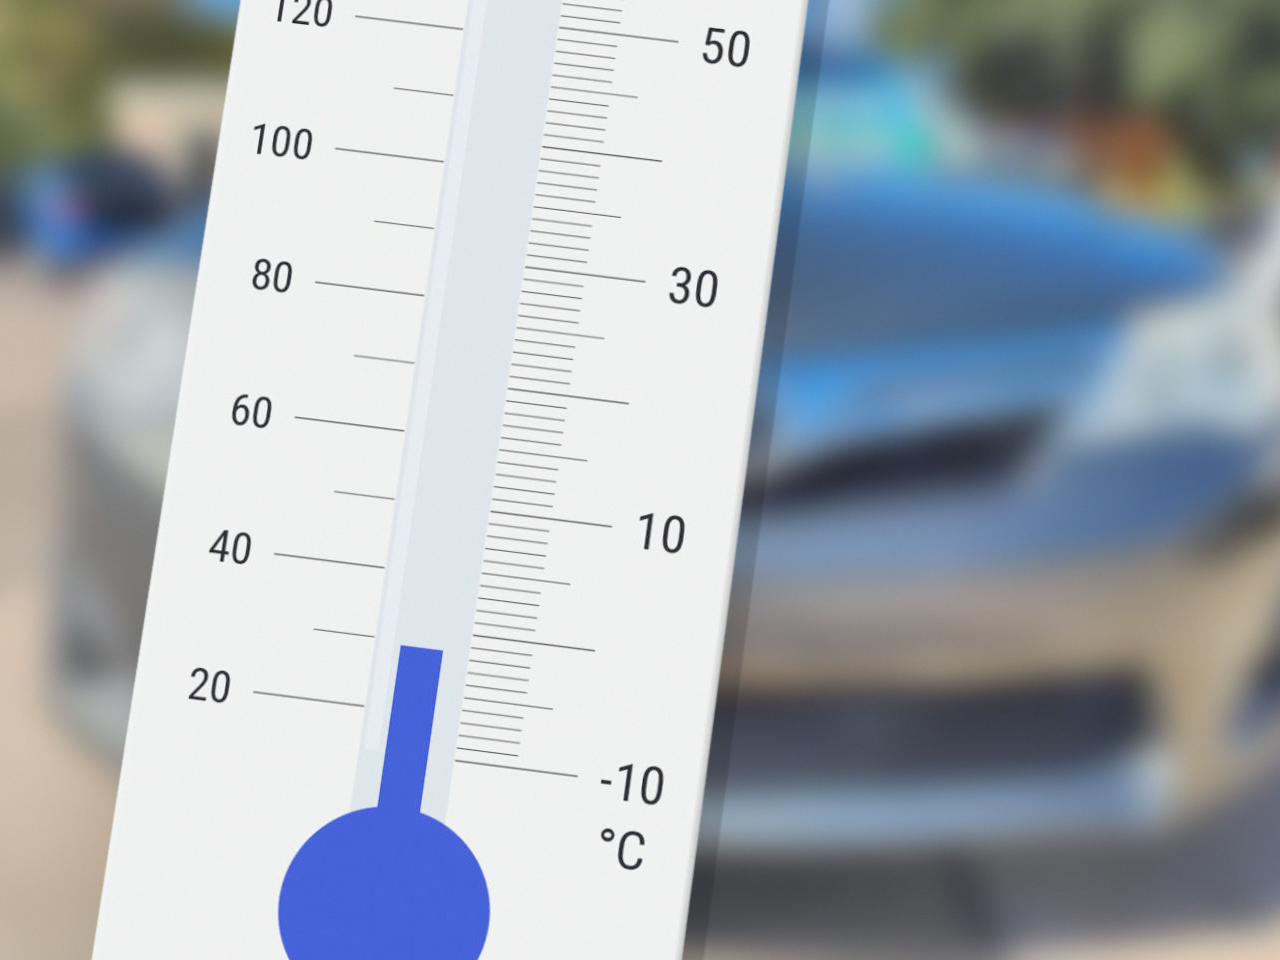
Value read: -1.5 °C
